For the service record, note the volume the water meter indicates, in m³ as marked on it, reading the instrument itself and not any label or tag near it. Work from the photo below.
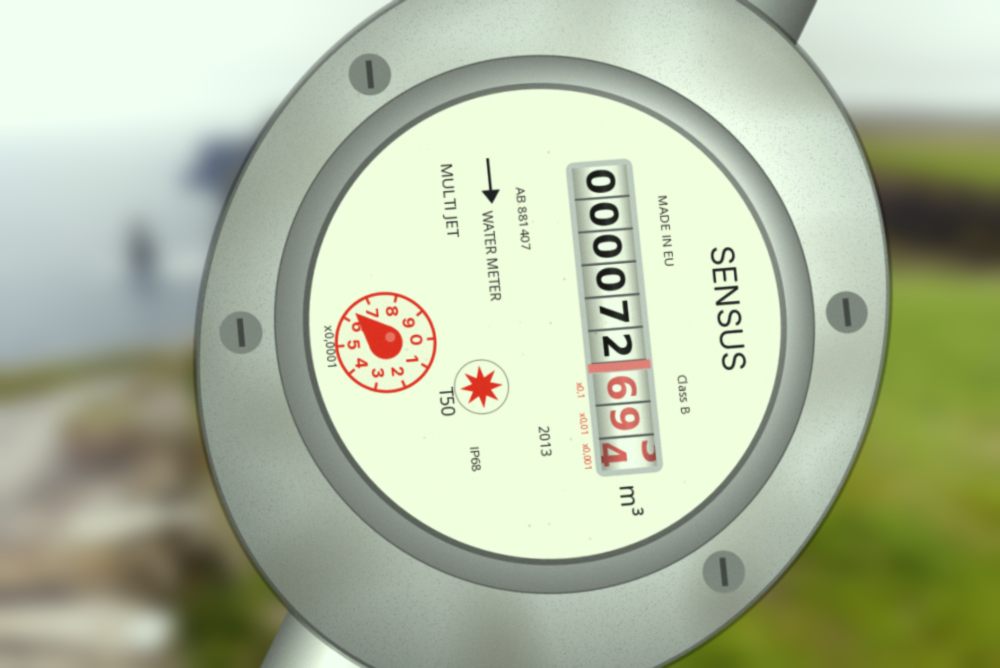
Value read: 72.6936 m³
